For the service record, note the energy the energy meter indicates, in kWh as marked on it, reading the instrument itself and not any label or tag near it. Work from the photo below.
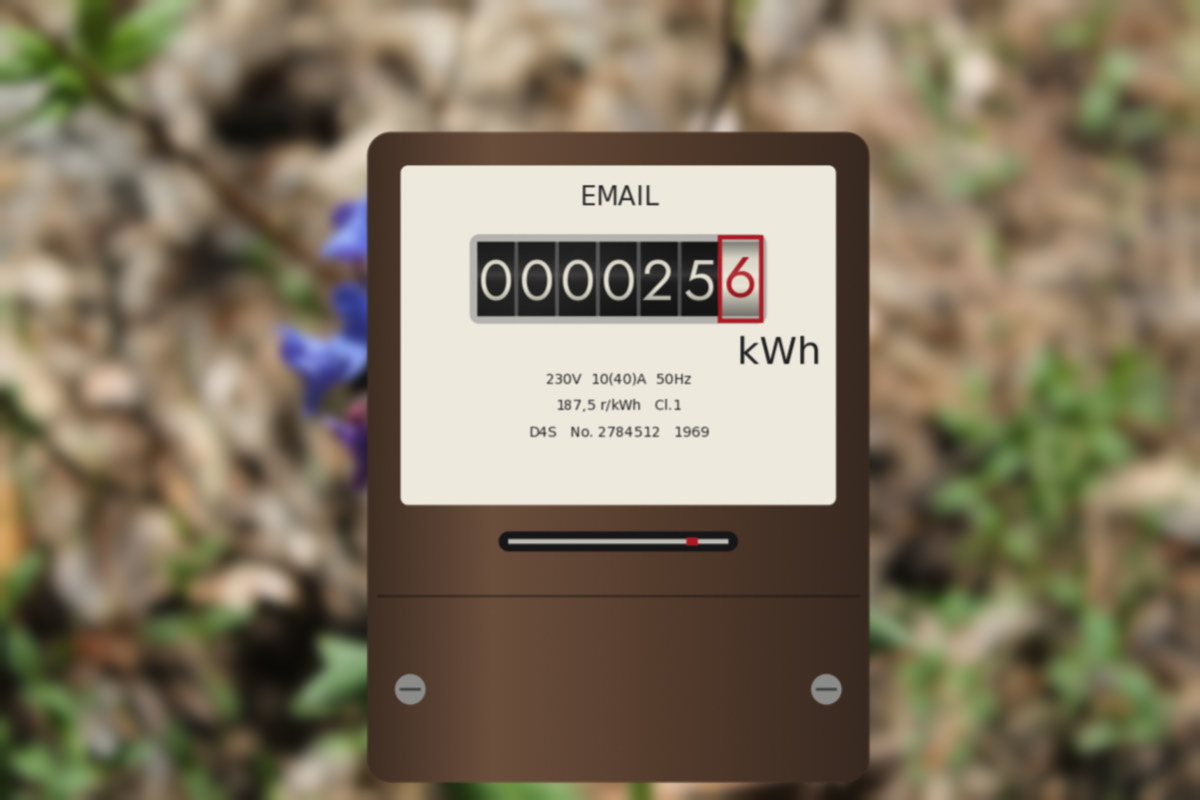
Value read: 25.6 kWh
